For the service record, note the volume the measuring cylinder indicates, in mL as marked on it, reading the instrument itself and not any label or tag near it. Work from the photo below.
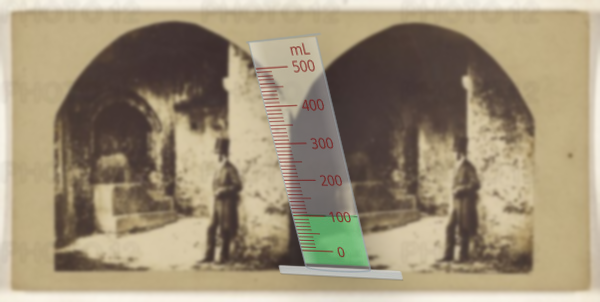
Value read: 100 mL
